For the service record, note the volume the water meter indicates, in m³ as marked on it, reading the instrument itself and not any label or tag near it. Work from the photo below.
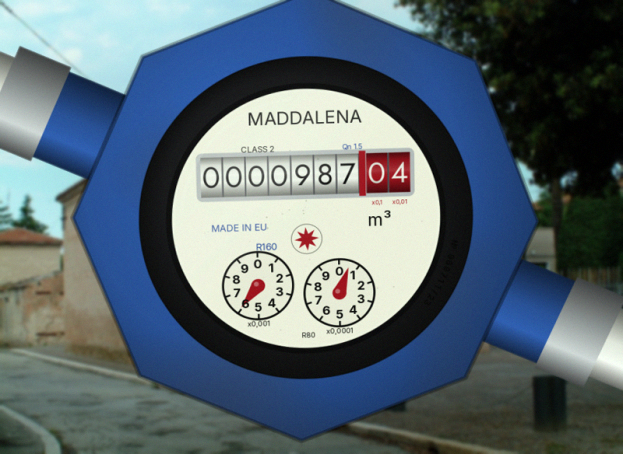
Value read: 987.0460 m³
